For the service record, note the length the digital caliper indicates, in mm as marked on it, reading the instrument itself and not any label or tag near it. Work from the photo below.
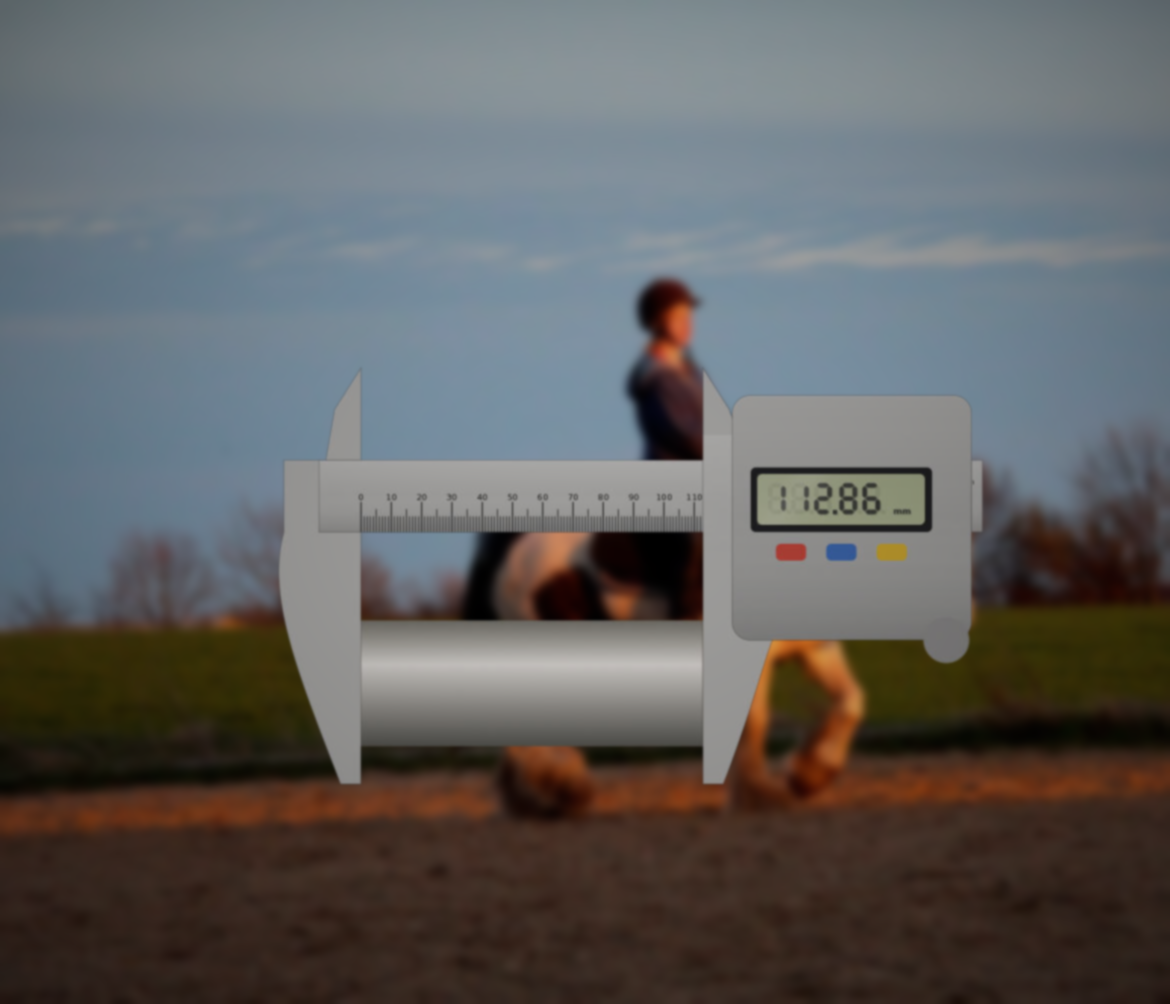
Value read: 112.86 mm
